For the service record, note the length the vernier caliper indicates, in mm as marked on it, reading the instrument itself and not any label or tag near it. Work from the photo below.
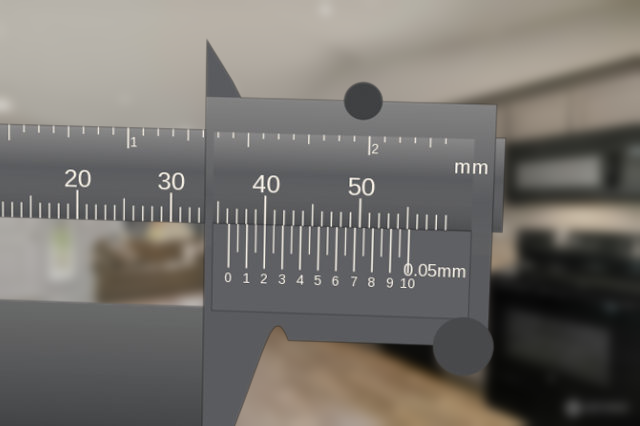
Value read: 36.2 mm
